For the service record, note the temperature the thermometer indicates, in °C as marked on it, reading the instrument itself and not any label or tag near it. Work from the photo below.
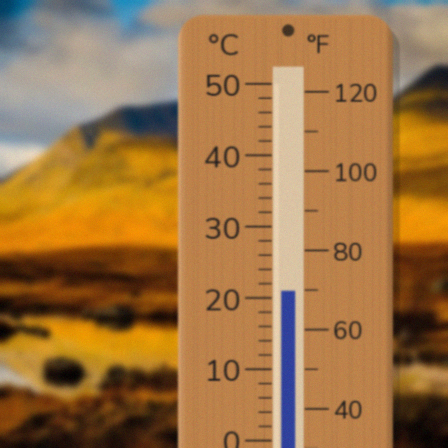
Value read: 21 °C
